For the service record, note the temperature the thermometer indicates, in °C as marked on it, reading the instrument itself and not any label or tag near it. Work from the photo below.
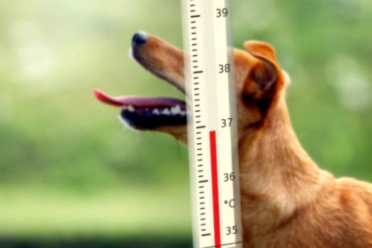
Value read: 36.9 °C
